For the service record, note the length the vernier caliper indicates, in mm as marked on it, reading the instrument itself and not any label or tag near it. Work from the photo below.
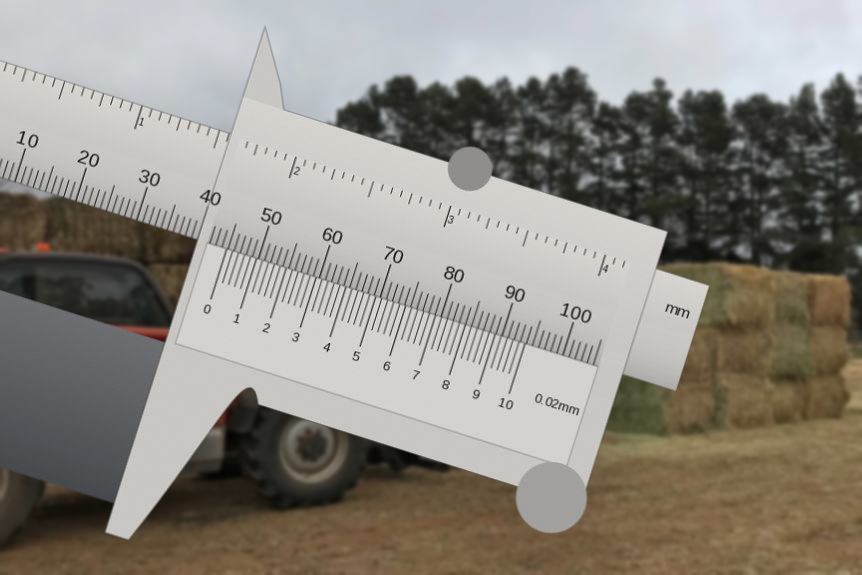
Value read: 44.8 mm
